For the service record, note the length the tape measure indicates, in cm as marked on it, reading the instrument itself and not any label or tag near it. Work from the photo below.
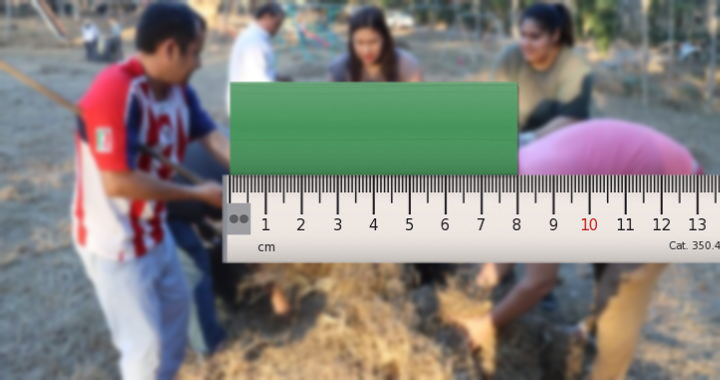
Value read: 8 cm
